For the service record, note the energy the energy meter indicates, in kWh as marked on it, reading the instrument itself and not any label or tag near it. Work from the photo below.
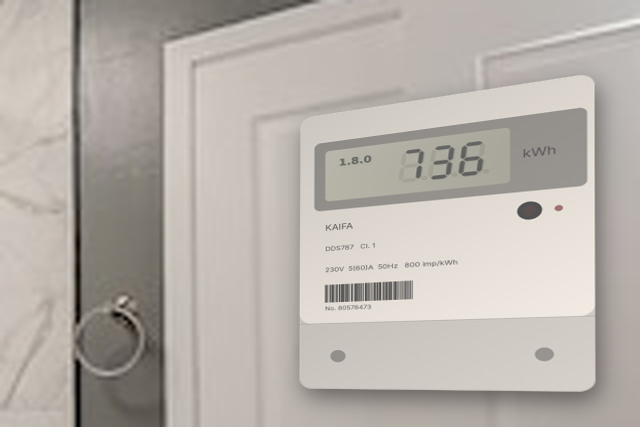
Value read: 736 kWh
